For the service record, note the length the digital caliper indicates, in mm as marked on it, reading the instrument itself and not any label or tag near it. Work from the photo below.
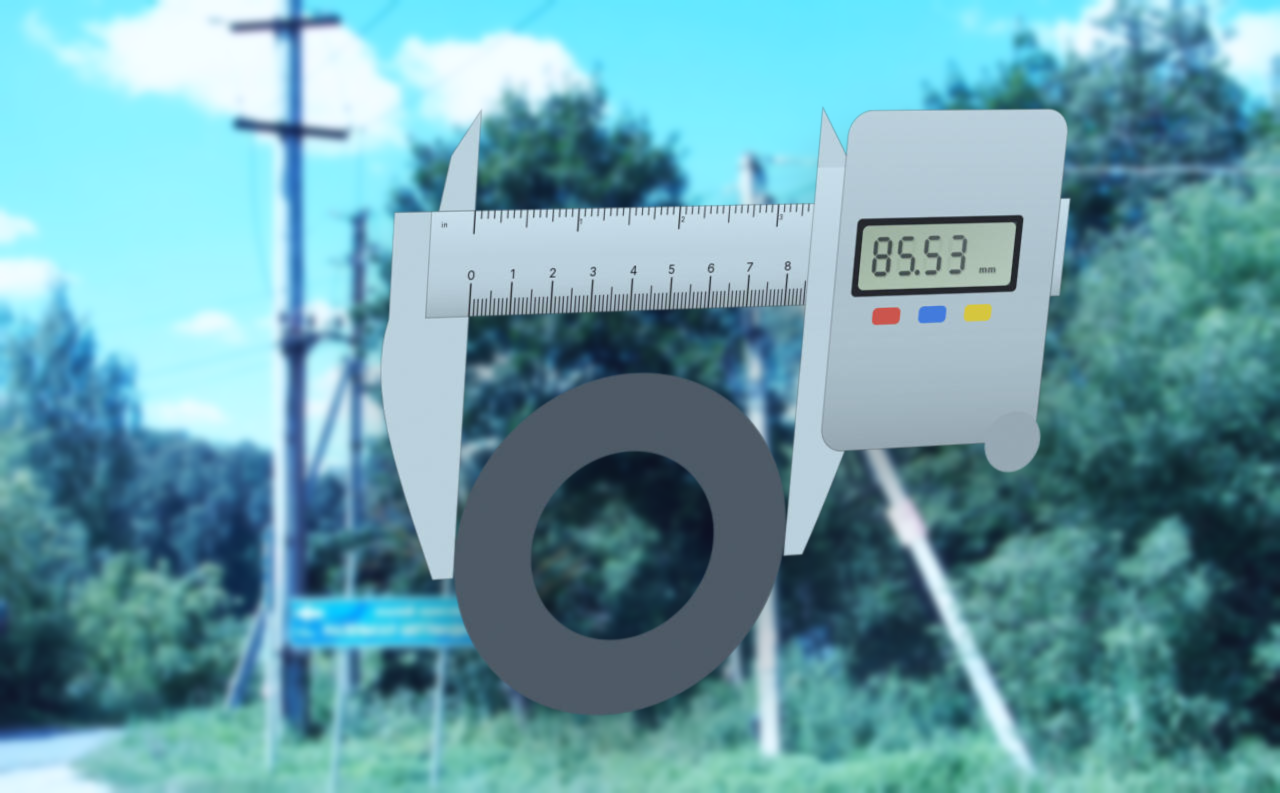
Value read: 85.53 mm
